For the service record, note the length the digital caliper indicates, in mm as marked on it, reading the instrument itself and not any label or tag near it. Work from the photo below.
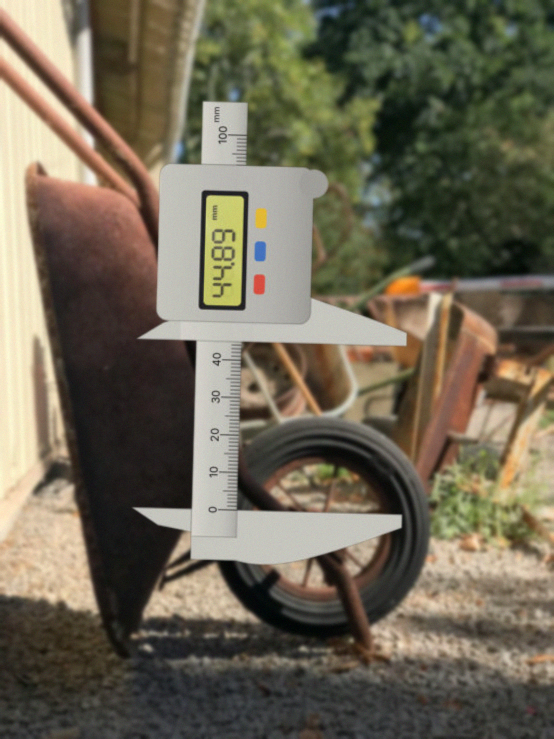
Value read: 44.89 mm
